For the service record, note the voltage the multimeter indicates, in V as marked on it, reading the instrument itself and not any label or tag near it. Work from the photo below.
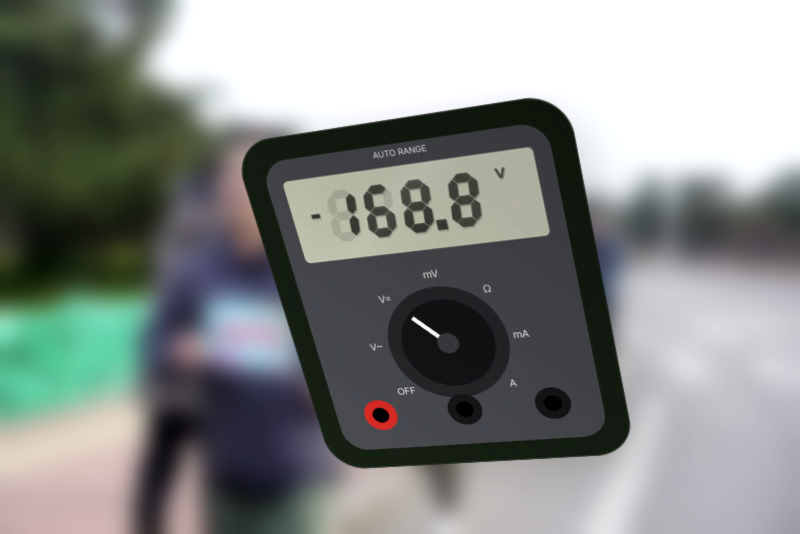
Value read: -168.8 V
